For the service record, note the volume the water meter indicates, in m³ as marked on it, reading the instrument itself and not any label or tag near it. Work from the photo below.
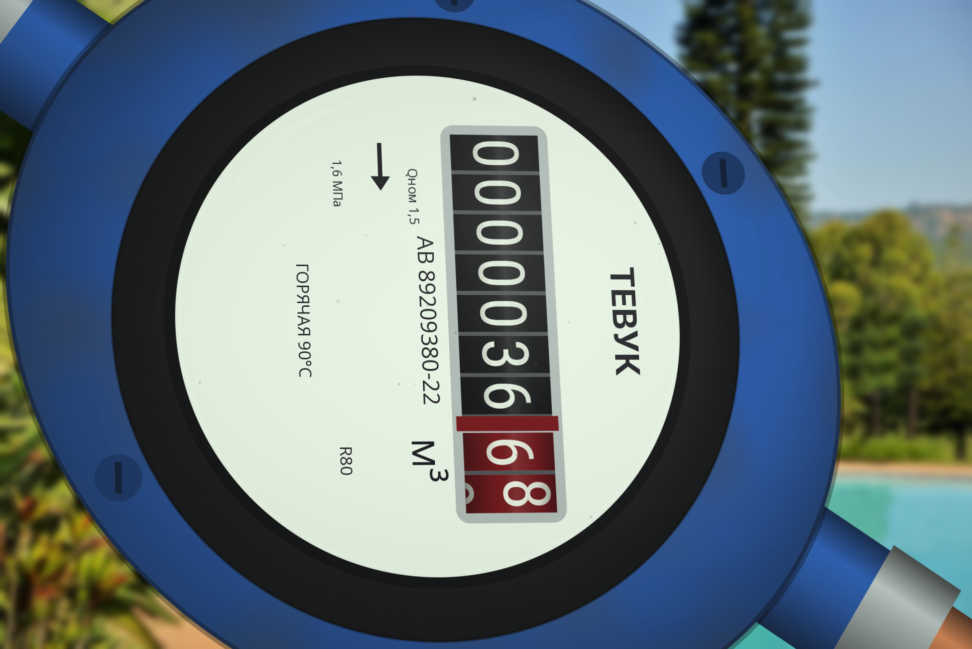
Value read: 36.68 m³
